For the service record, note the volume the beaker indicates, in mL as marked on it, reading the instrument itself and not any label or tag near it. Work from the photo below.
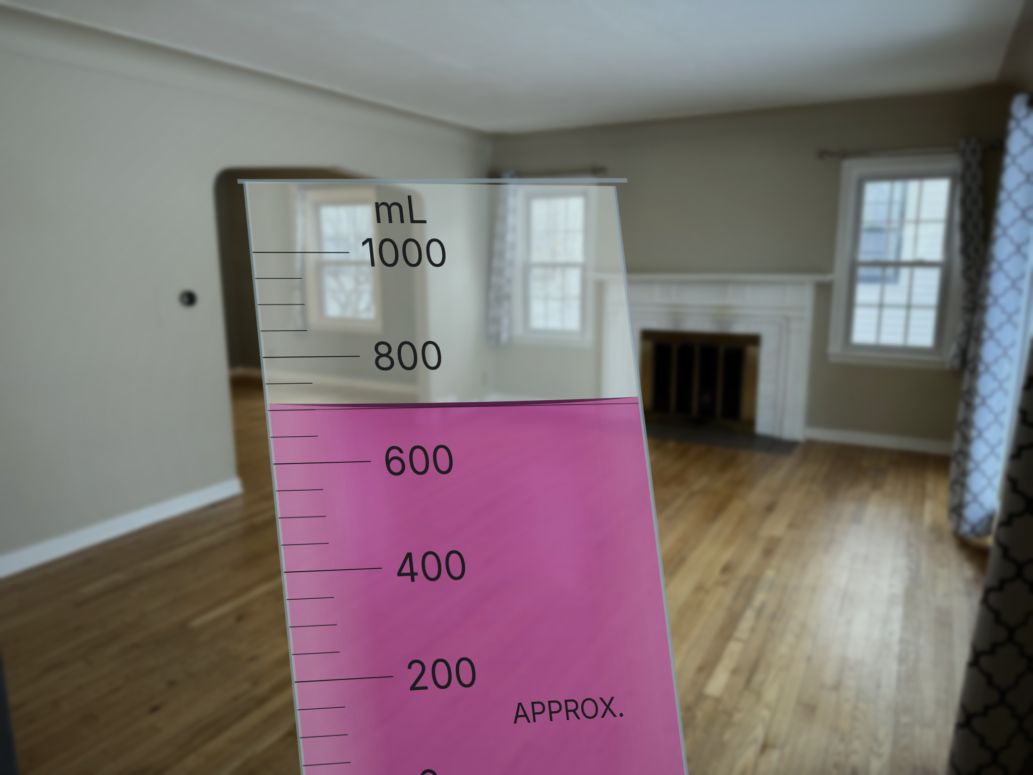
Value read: 700 mL
